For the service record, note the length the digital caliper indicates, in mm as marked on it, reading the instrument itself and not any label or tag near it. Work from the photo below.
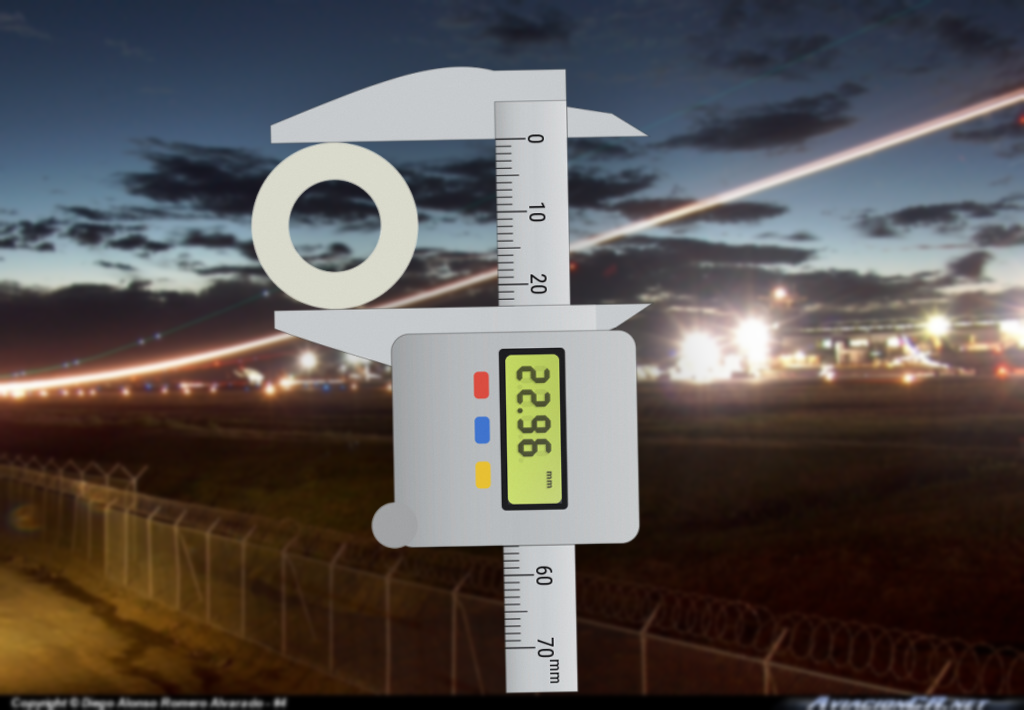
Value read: 22.96 mm
